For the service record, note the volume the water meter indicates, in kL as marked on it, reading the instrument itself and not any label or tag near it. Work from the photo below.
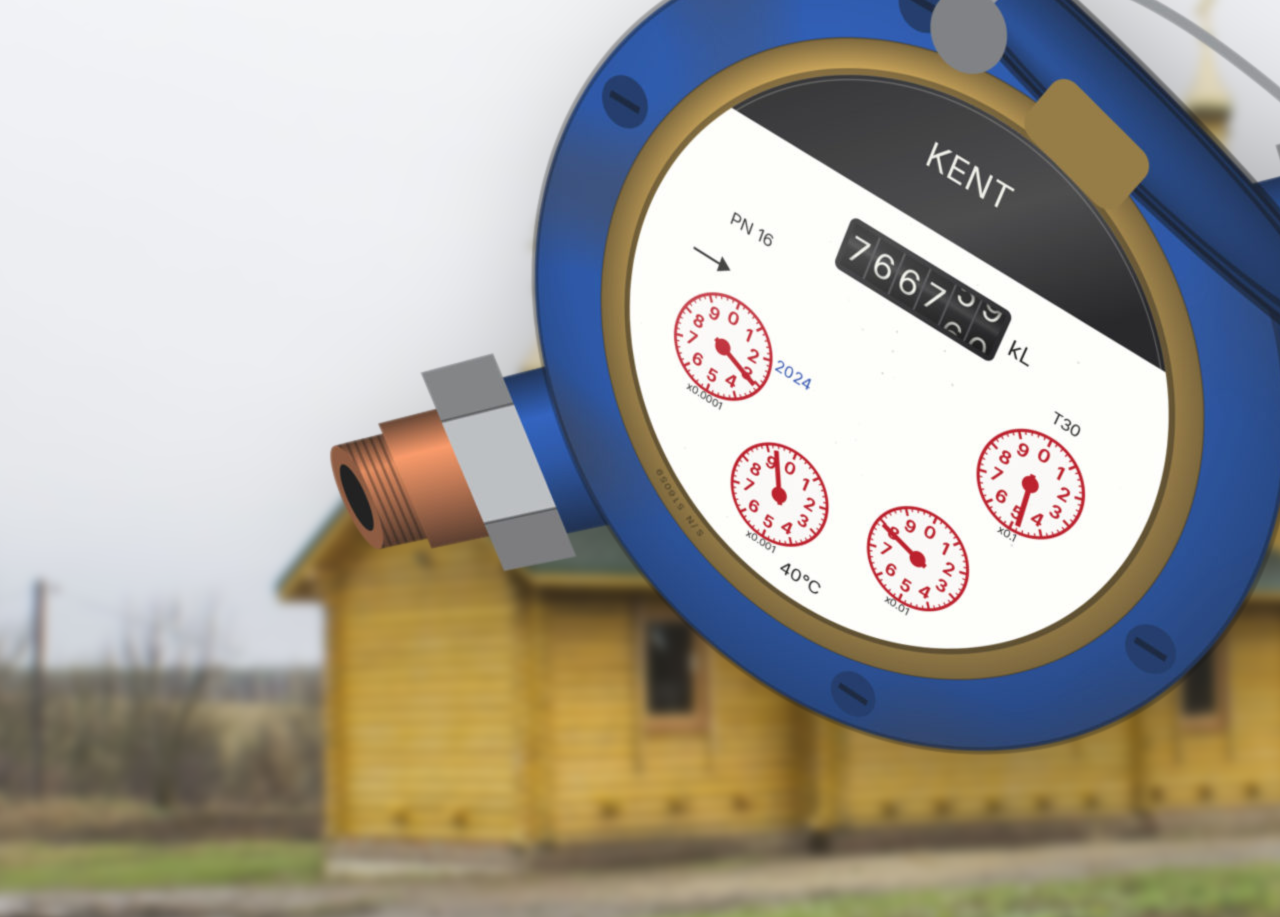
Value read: 766759.4793 kL
